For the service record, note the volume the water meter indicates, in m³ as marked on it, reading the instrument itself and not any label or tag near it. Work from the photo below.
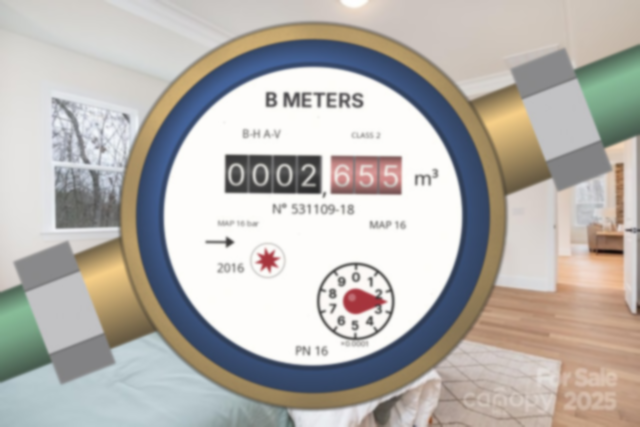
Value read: 2.6552 m³
